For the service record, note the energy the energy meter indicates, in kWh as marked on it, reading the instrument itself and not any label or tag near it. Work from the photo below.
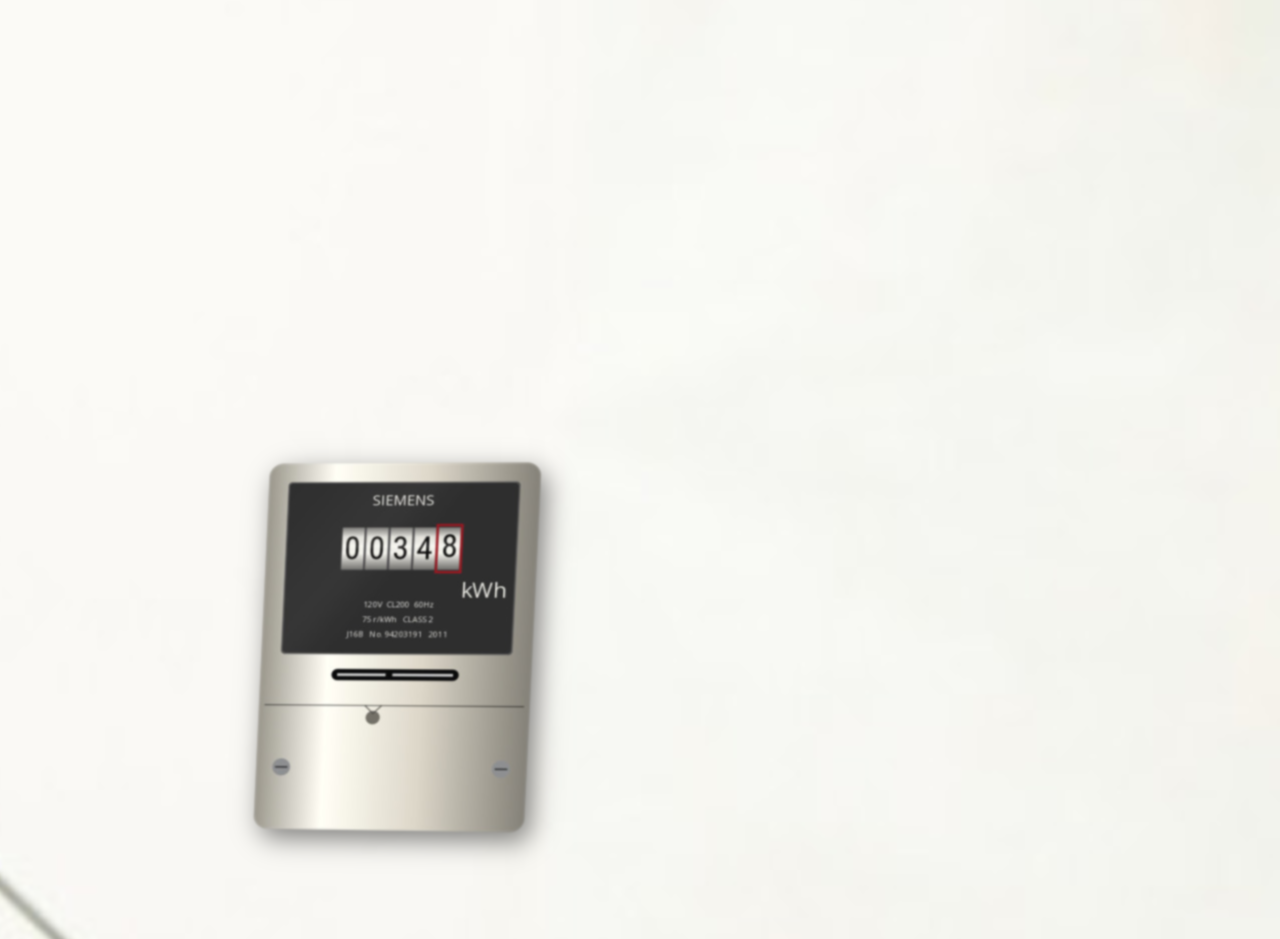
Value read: 34.8 kWh
